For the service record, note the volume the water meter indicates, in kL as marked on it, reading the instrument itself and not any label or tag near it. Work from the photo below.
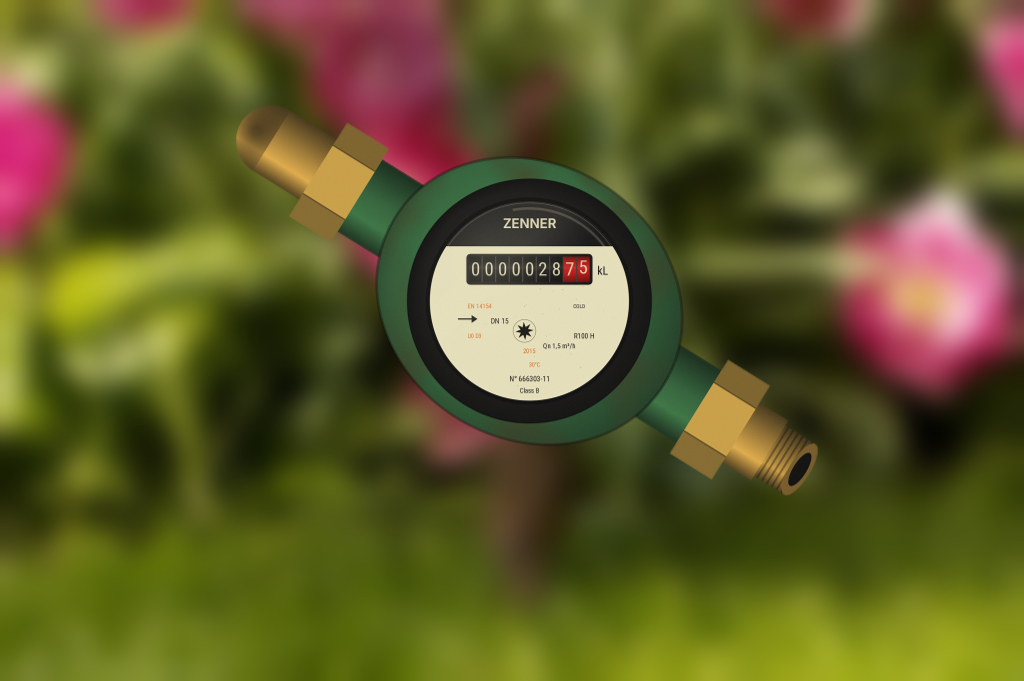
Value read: 28.75 kL
